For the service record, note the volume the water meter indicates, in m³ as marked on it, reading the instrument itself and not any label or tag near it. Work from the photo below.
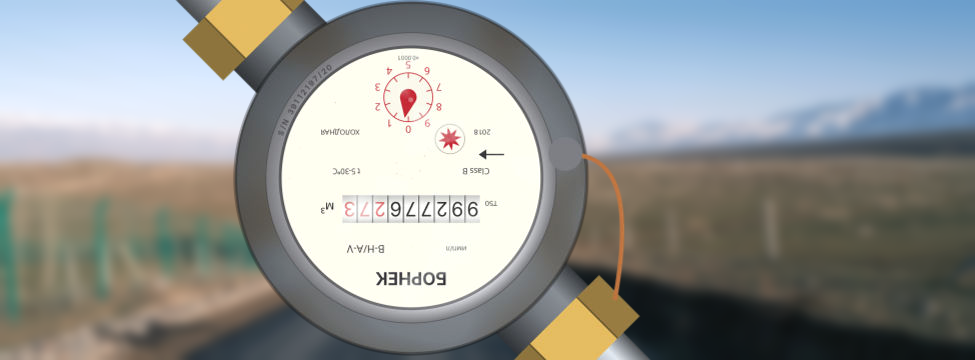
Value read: 992776.2730 m³
